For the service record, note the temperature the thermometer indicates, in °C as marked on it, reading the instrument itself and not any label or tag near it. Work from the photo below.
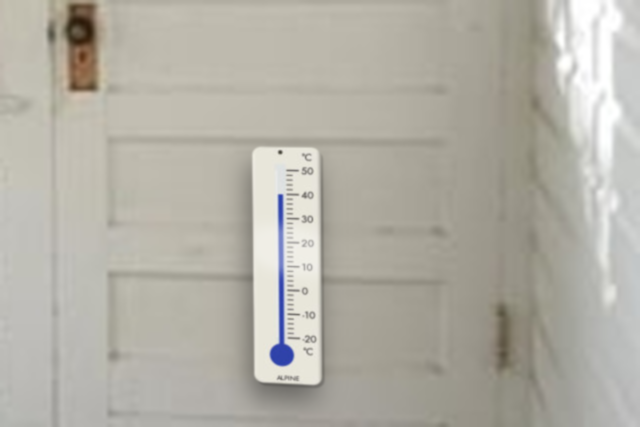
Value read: 40 °C
